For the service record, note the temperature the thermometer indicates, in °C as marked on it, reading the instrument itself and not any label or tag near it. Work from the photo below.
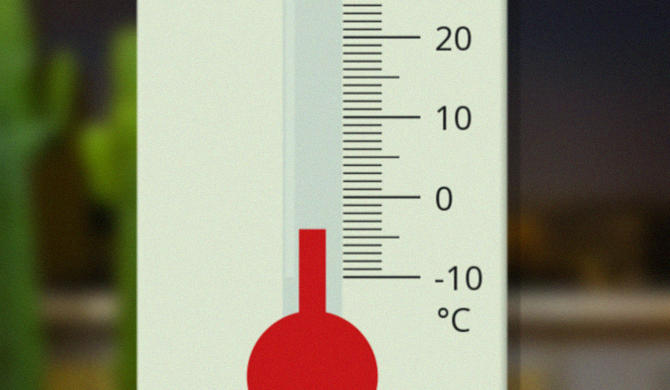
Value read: -4 °C
